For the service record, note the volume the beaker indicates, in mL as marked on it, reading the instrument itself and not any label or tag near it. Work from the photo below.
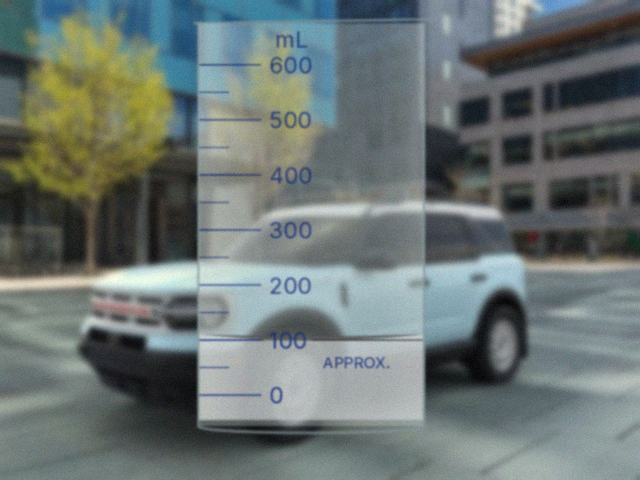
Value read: 100 mL
